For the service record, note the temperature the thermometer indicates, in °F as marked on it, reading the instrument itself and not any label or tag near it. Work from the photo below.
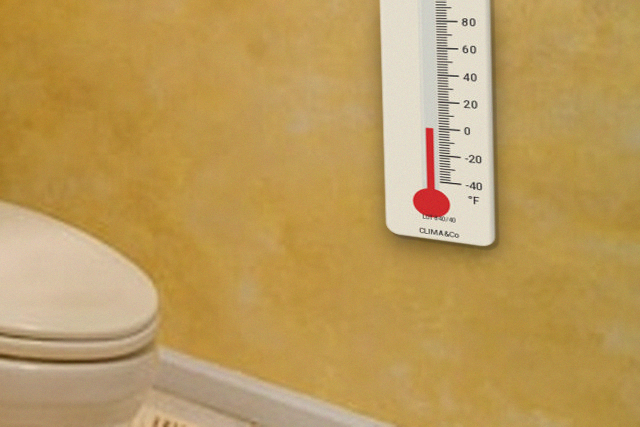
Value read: 0 °F
